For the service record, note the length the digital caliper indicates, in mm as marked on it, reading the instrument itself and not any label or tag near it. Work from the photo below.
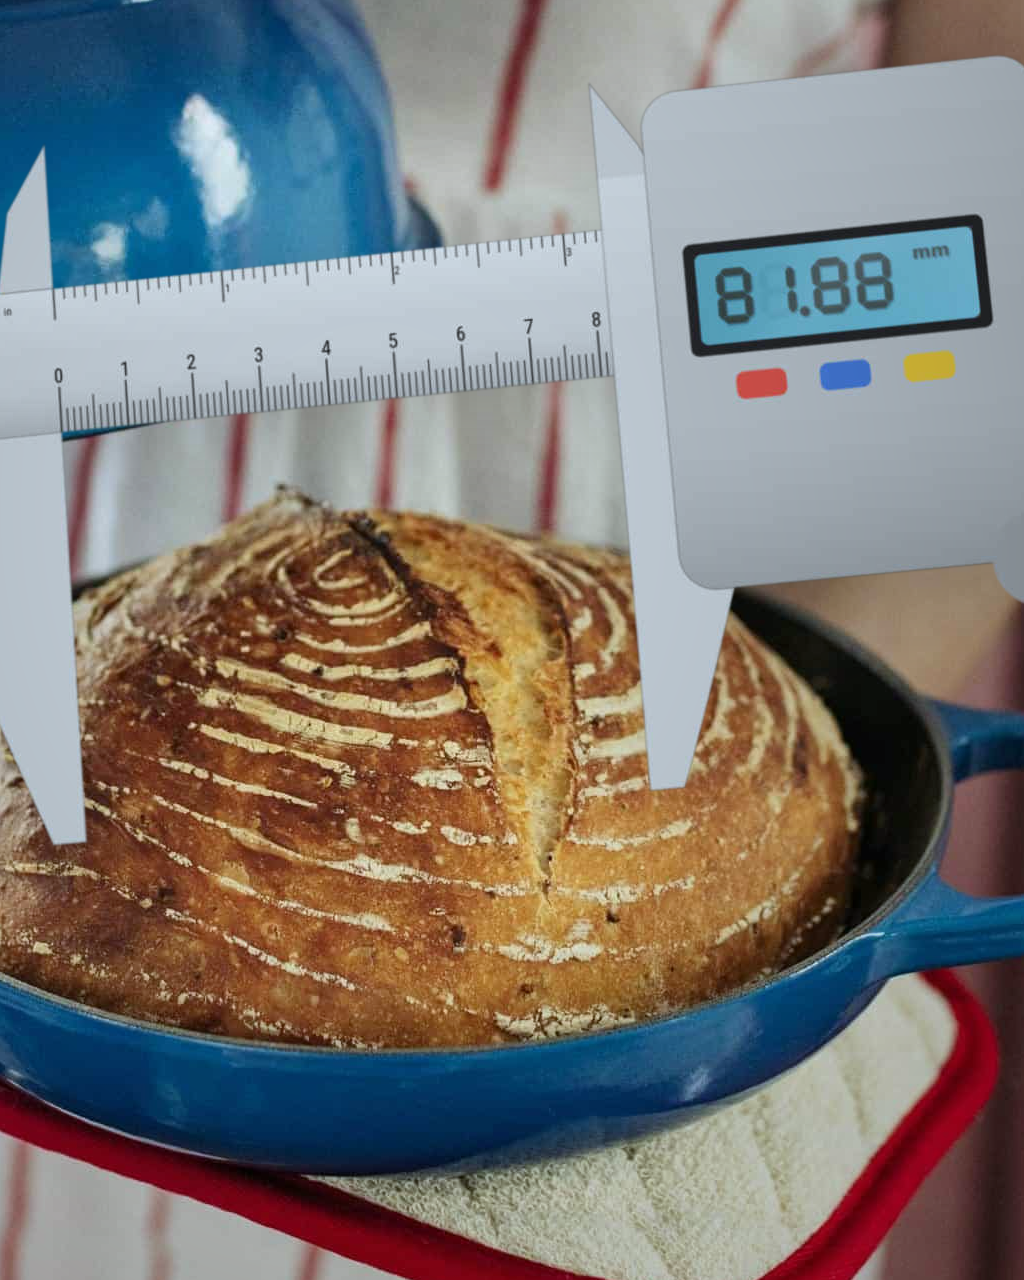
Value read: 81.88 mm
